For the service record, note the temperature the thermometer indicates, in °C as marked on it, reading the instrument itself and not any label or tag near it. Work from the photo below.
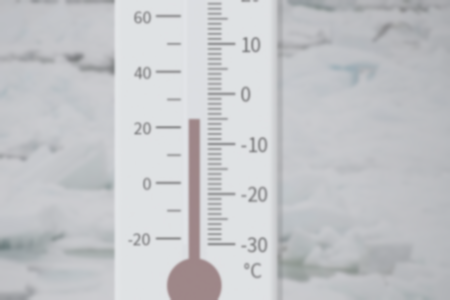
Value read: -5 °C
